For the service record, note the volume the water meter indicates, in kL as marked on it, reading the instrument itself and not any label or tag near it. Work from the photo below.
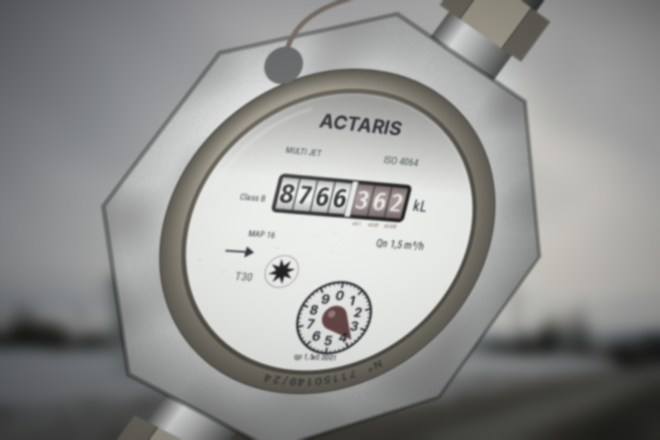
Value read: 8766.3623 kL
